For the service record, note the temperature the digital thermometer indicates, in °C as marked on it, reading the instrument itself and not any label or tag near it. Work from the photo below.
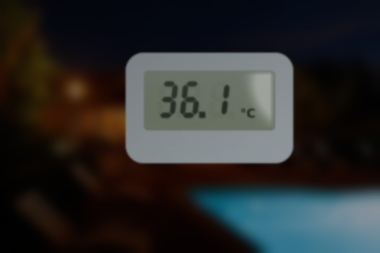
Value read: 36.1 °C
